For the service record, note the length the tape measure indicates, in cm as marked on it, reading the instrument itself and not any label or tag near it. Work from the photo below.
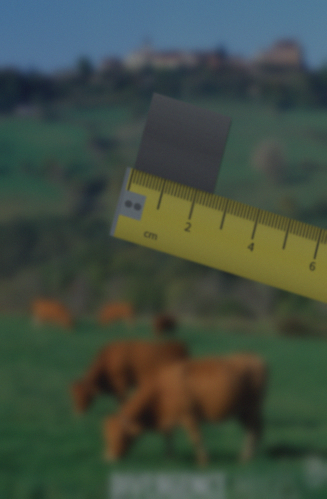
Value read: 2.5 cm
